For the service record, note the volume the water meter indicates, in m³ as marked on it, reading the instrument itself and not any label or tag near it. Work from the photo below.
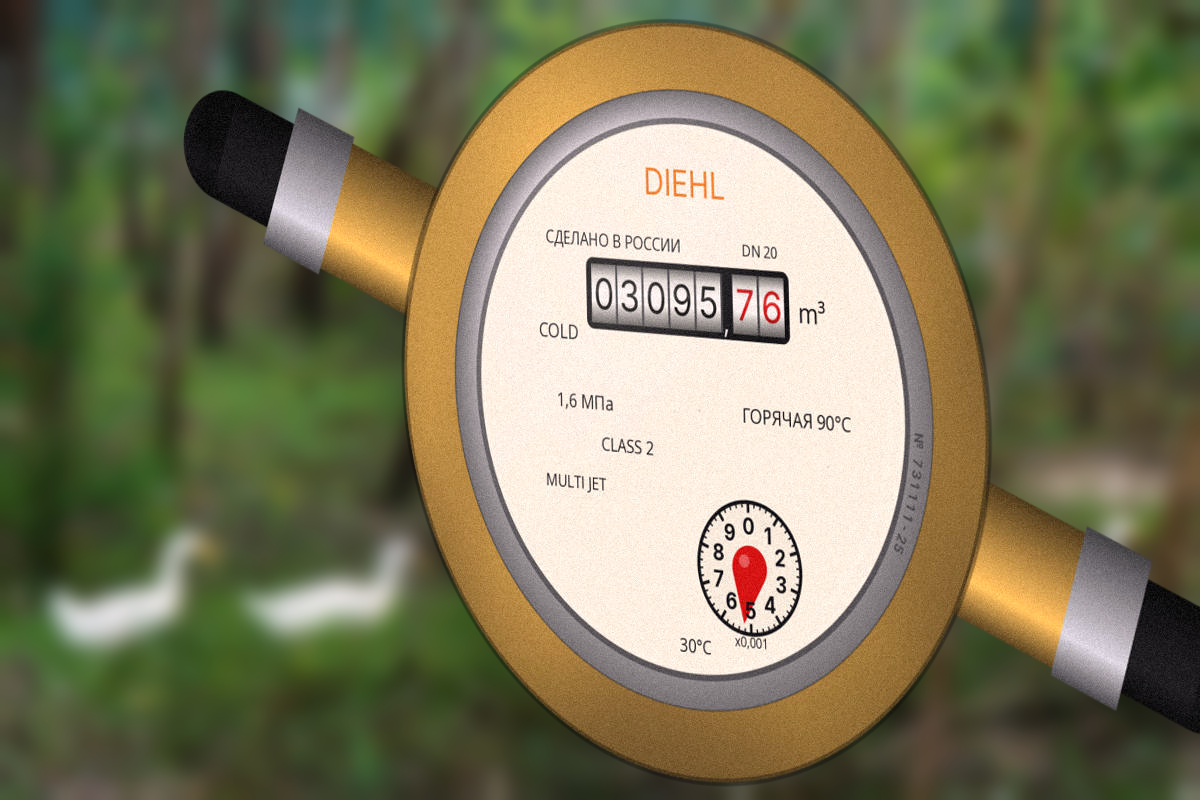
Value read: 3095.765 m³
